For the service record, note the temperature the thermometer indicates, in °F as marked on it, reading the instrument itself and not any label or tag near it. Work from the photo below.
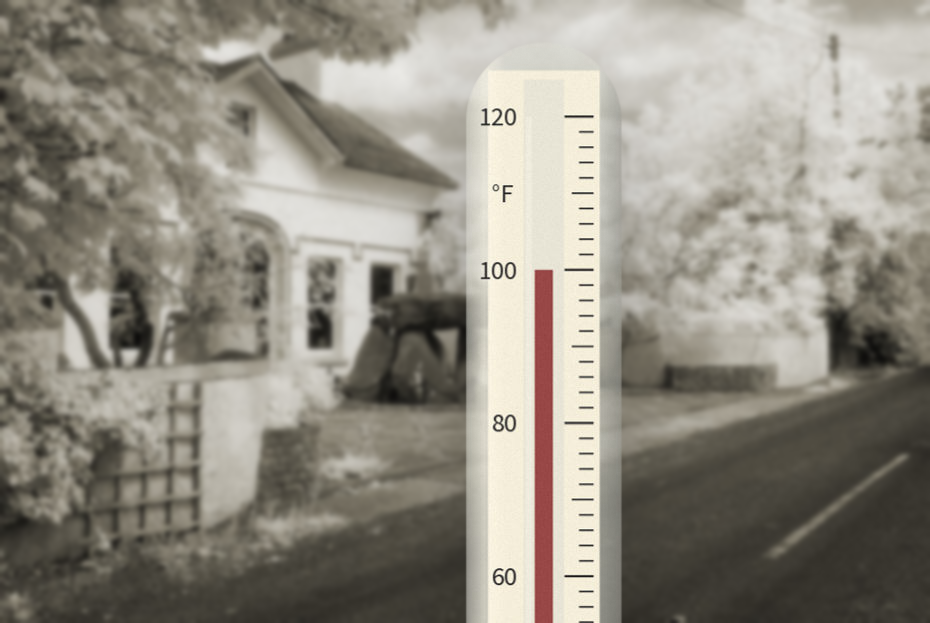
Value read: 100 °F
